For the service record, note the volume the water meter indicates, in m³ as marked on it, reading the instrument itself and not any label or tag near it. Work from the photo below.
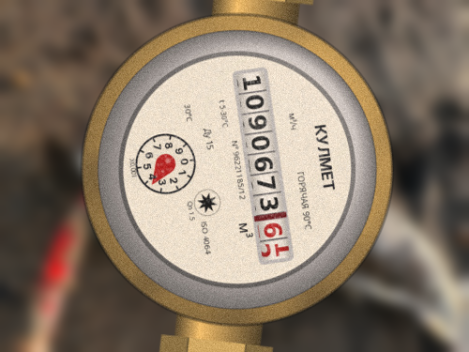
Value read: 1090673.613 m³
